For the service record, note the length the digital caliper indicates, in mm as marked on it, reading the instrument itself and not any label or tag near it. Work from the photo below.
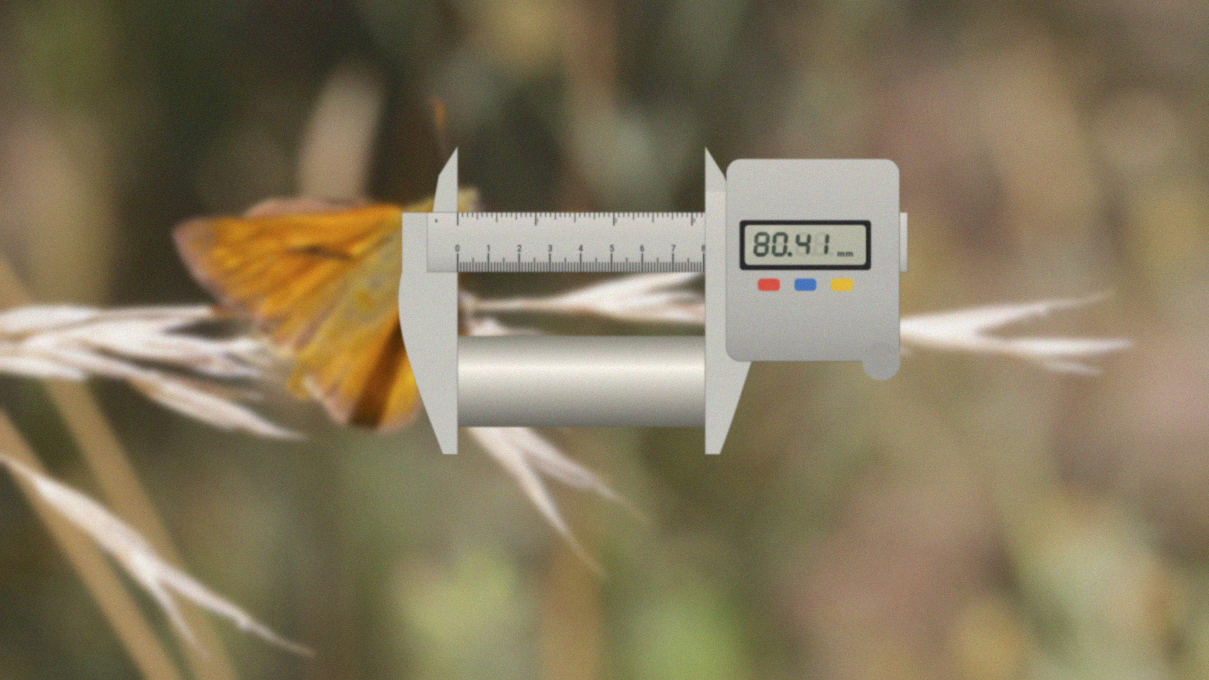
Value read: 80.41 mm
